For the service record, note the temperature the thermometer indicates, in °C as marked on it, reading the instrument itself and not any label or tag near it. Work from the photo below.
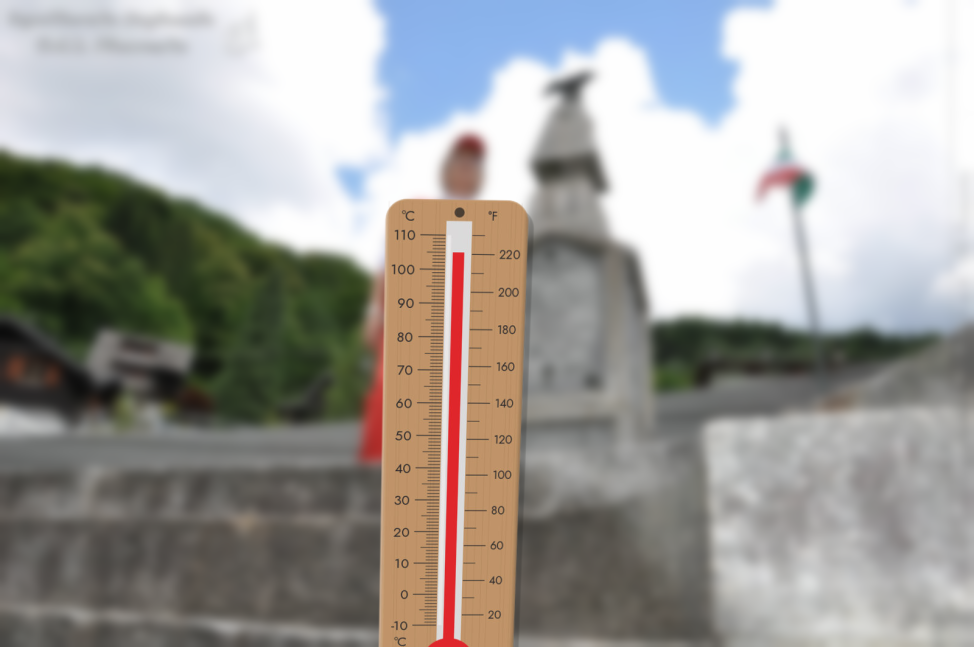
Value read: 105 °C
